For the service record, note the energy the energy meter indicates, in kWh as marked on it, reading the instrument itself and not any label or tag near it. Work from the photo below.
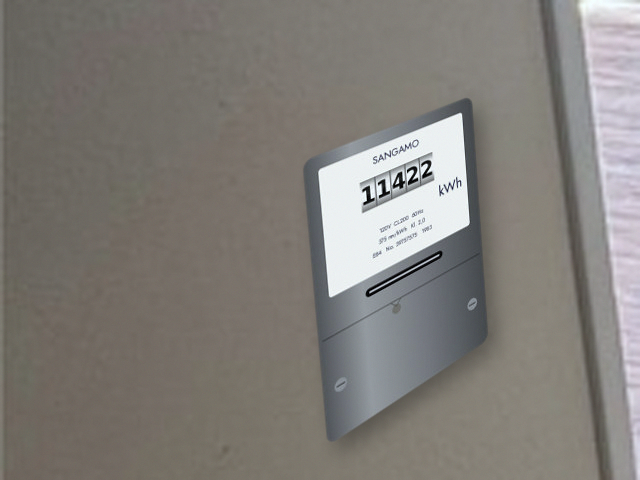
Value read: 11422 kWh
